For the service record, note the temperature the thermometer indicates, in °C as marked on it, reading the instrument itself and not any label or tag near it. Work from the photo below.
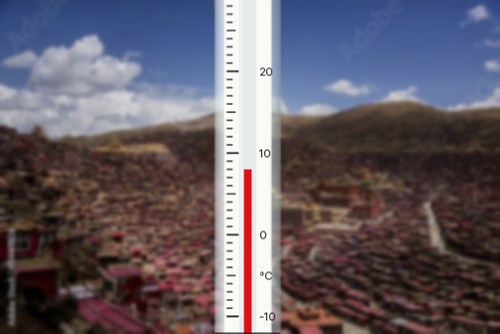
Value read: 8 °C
